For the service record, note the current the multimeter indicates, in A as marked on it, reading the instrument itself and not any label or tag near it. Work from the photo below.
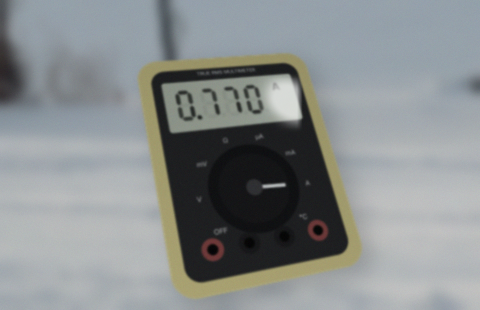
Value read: 0.770 A
